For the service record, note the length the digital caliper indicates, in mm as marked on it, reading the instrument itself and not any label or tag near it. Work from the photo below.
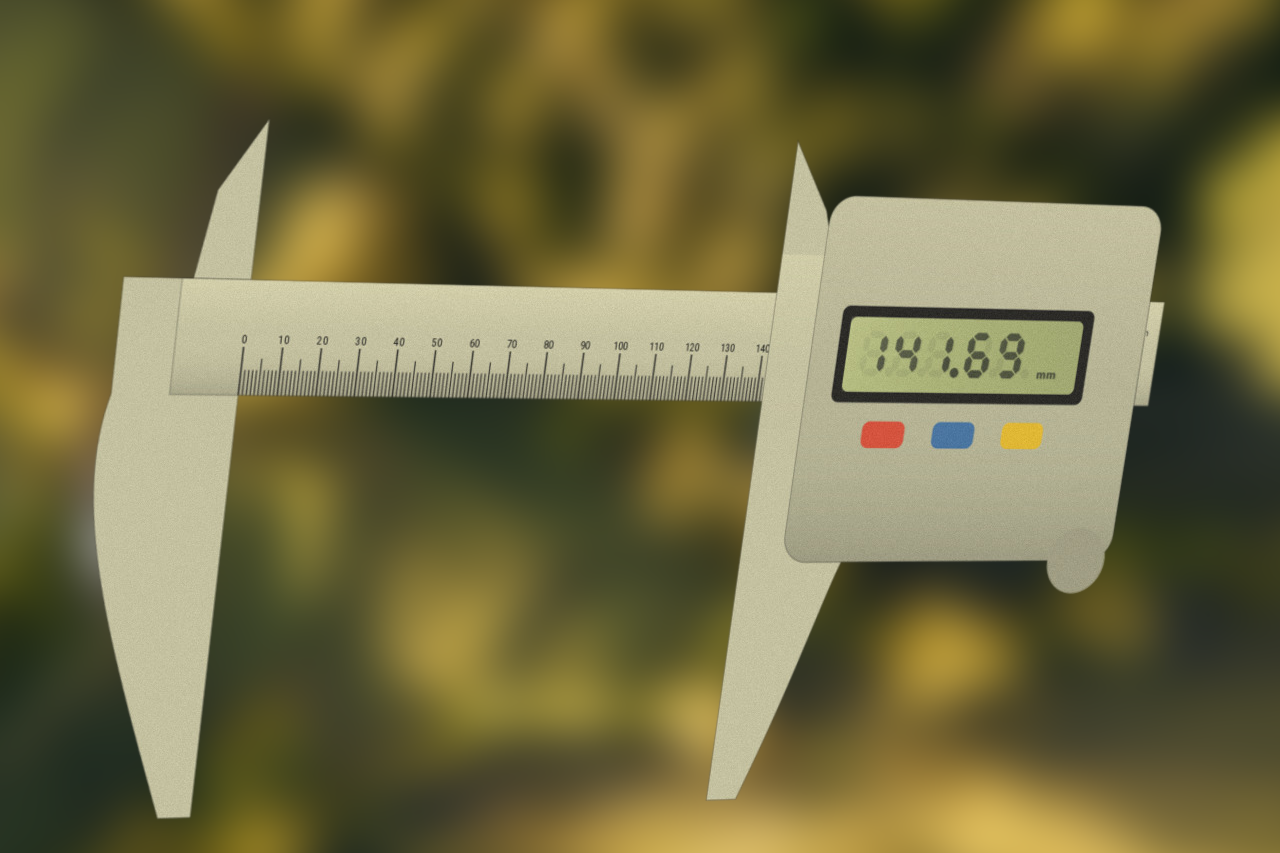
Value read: 141.69 mm
